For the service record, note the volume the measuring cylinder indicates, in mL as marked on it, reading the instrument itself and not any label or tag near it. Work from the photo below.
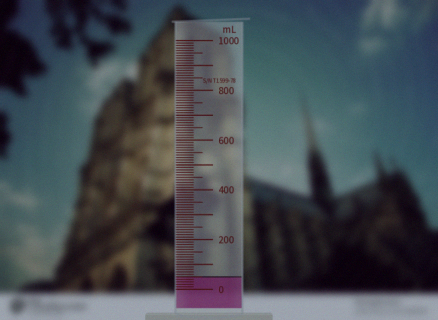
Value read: 50 mL
